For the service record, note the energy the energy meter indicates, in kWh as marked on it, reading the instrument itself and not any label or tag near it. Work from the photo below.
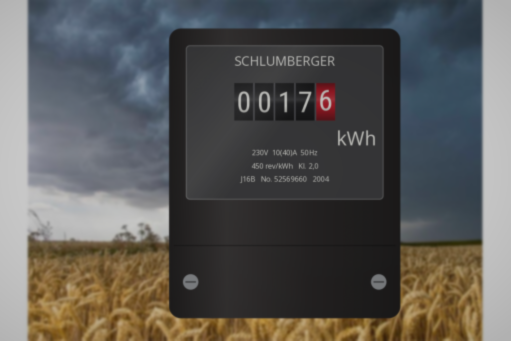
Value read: 17.6 kWh
